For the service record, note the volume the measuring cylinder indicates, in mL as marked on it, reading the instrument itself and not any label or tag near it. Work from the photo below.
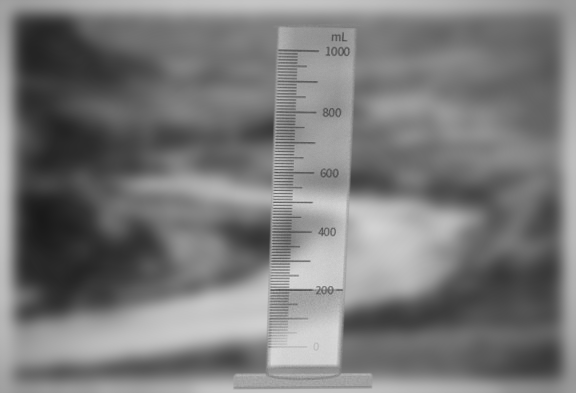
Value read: 200 mL
